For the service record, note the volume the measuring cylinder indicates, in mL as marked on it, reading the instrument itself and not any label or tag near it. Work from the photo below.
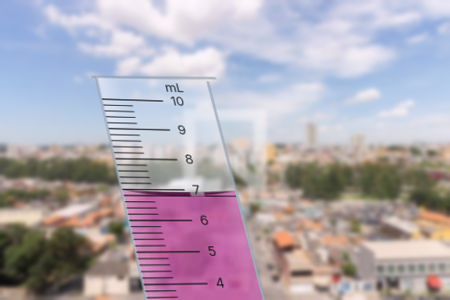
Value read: 6.8 mL
